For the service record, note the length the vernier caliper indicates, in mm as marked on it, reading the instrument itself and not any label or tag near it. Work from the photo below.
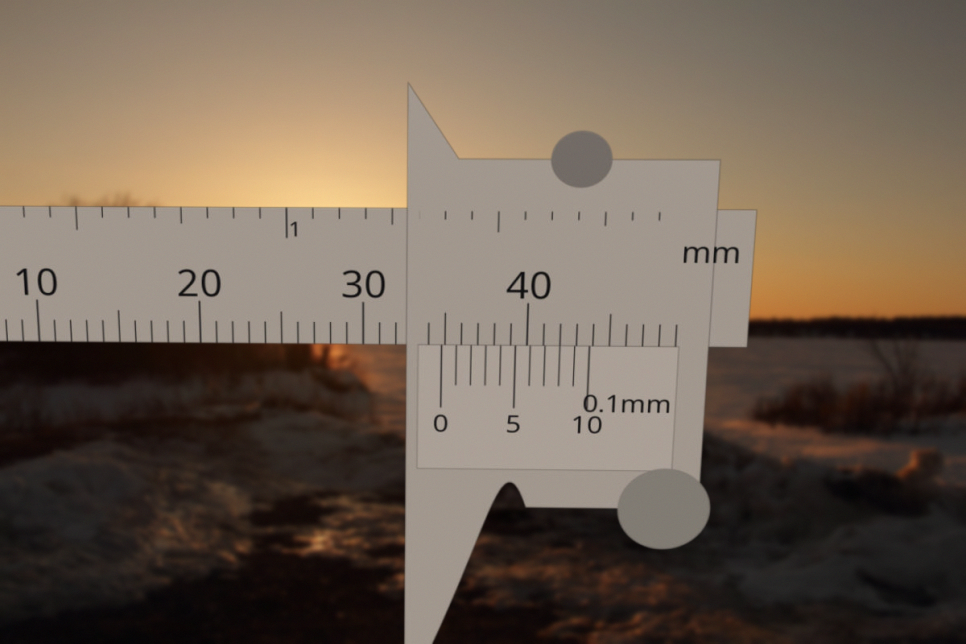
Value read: 34.8 mm
